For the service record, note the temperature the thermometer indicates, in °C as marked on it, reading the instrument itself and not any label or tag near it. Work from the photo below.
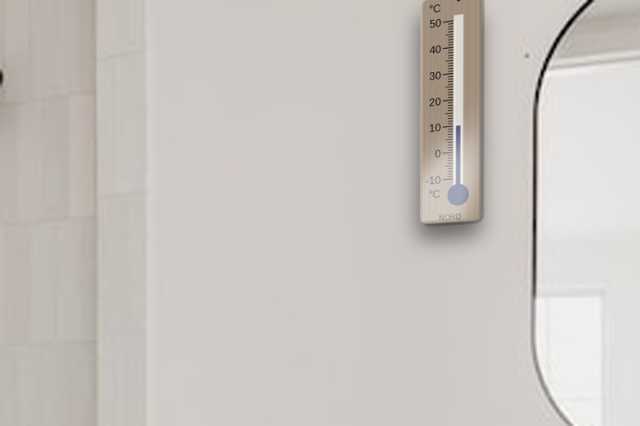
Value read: 10 °C
